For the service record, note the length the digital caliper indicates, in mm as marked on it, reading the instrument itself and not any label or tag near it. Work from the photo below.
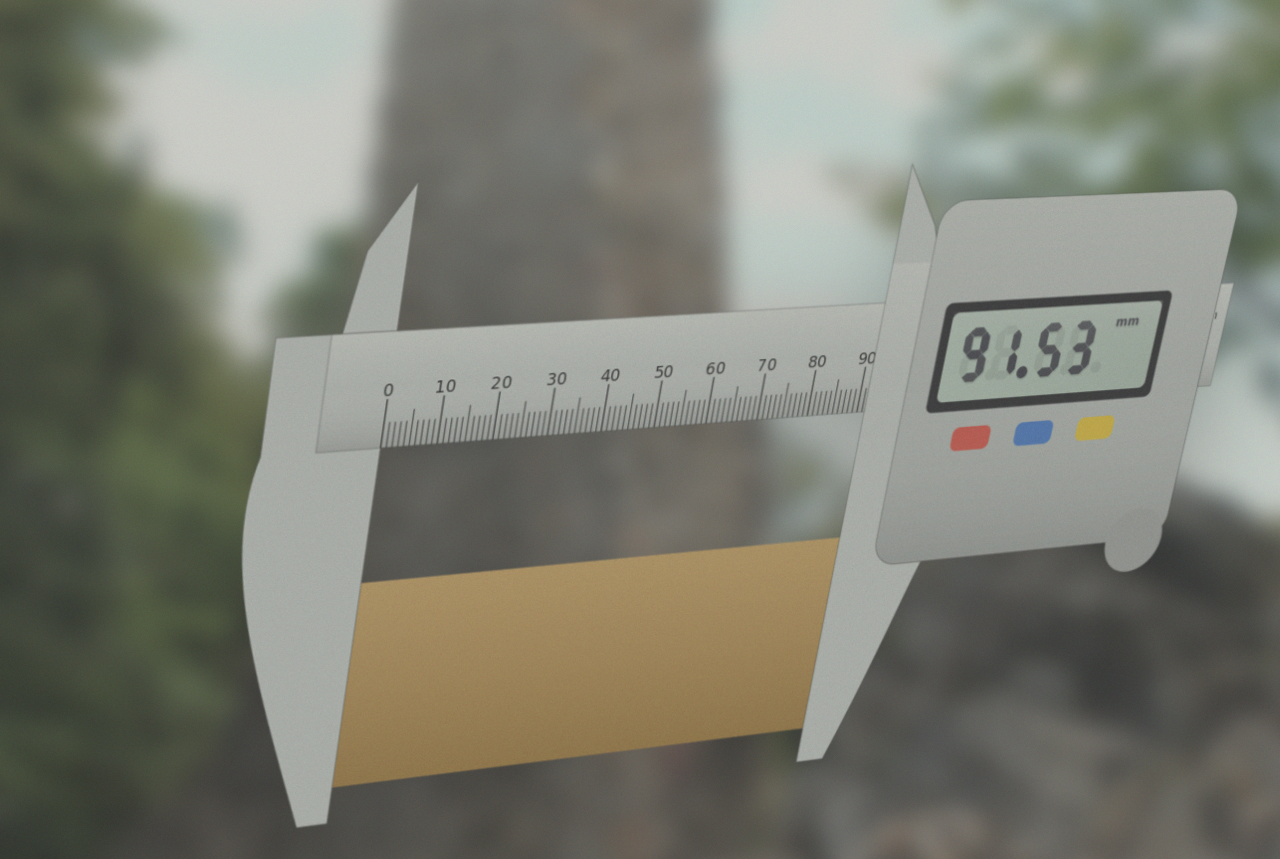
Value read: 91.53 mm
